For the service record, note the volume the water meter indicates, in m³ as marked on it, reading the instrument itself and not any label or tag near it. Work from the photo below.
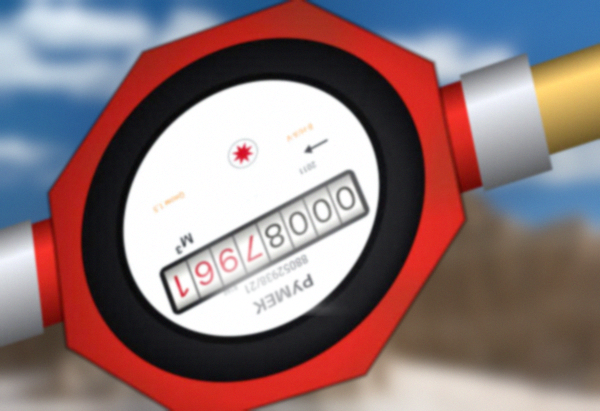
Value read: 8.7961 m³
